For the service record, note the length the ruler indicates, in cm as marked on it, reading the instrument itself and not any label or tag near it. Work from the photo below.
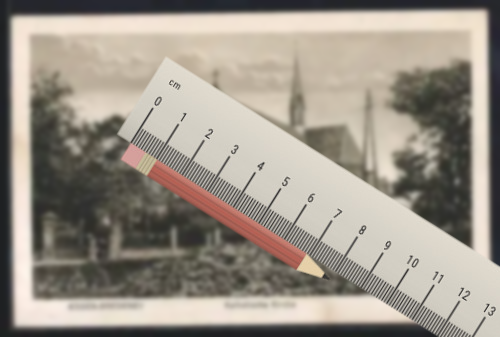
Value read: 8 cm
